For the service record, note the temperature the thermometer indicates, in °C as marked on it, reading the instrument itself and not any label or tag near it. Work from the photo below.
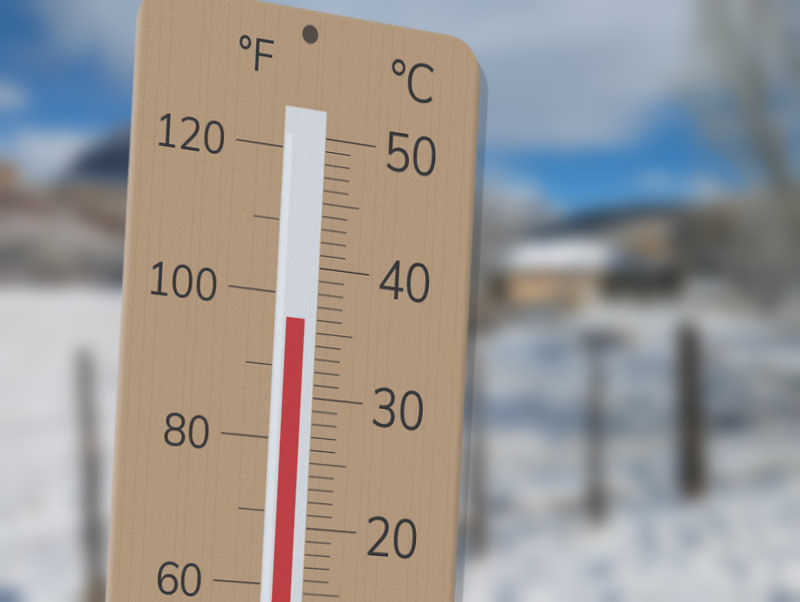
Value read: 36 °C
